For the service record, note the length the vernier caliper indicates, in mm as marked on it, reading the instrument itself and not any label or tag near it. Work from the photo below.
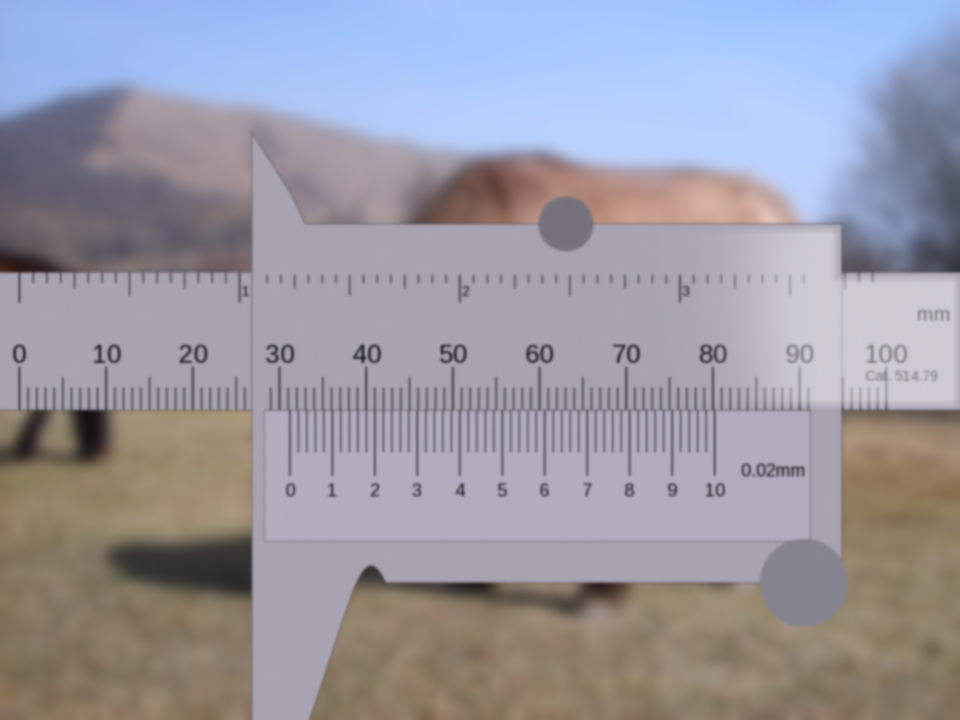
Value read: 31.2 mm
